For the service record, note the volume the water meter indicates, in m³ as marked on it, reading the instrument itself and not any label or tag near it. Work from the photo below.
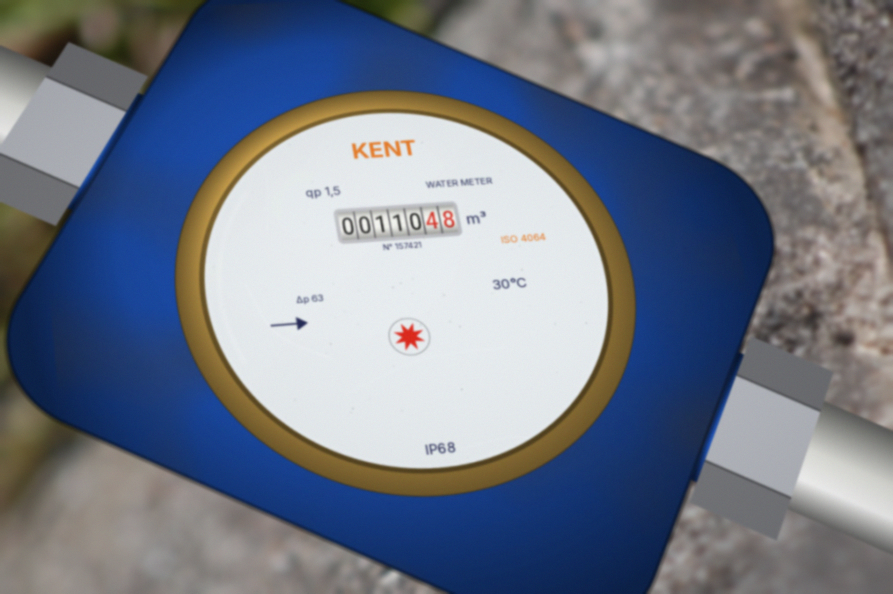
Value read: 110.48 m³
